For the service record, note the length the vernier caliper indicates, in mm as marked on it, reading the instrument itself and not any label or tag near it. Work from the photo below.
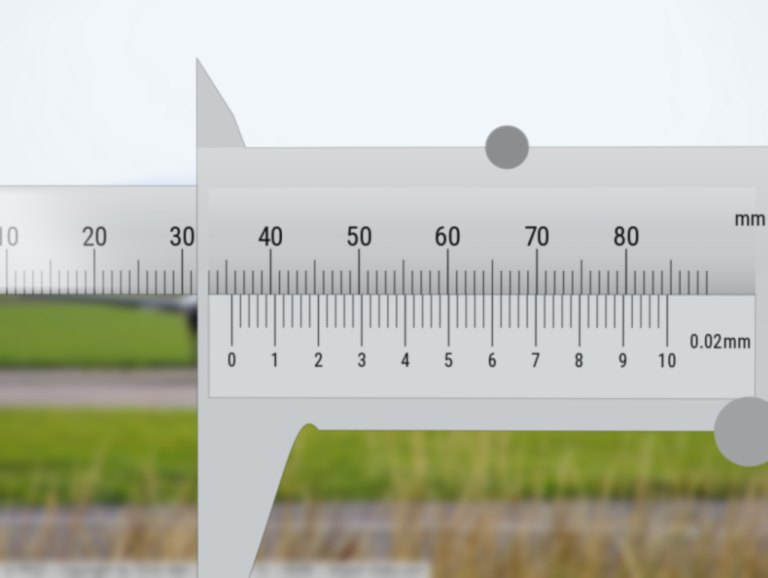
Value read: 35.6 mm
